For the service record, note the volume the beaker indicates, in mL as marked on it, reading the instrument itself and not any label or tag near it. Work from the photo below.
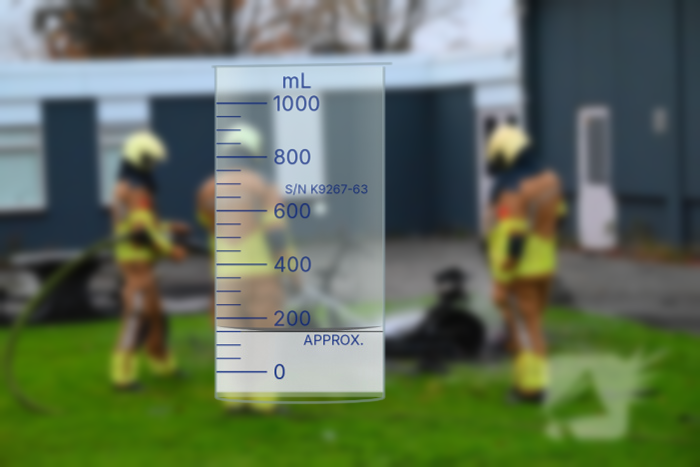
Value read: 150 mL
